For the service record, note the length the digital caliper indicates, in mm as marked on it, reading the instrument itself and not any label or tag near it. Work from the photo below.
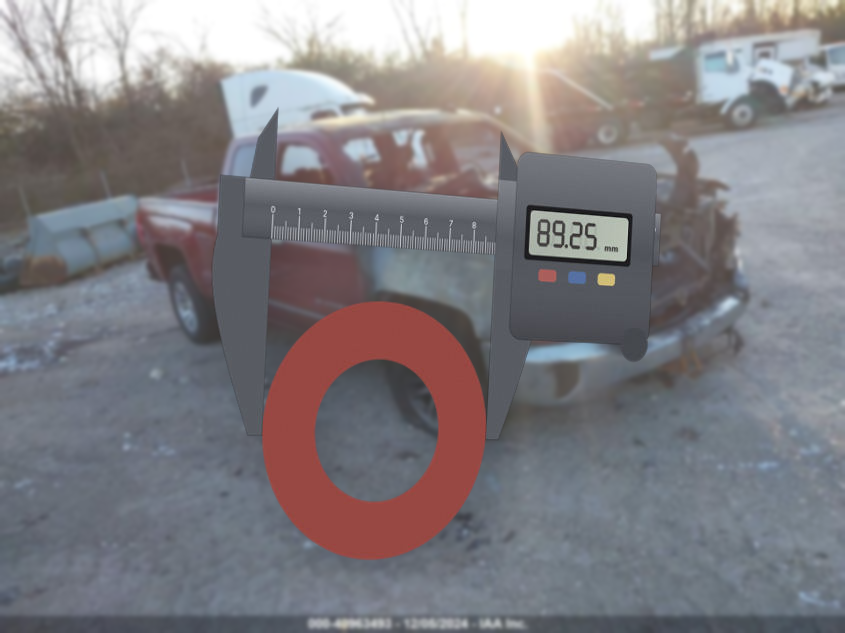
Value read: 89.25 mm
